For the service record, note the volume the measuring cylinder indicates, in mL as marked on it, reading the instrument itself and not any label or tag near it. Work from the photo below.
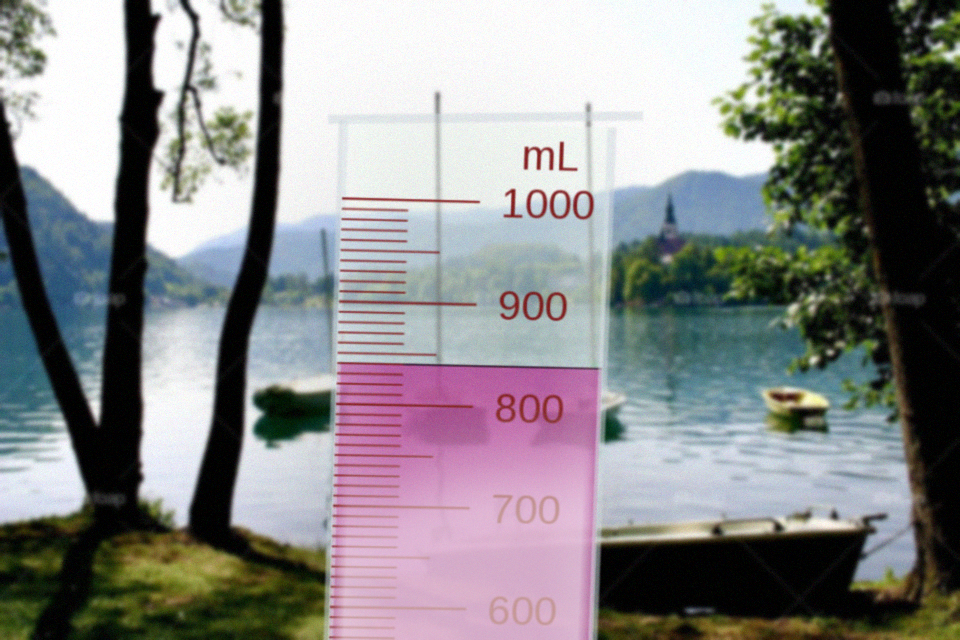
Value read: 840 mL
